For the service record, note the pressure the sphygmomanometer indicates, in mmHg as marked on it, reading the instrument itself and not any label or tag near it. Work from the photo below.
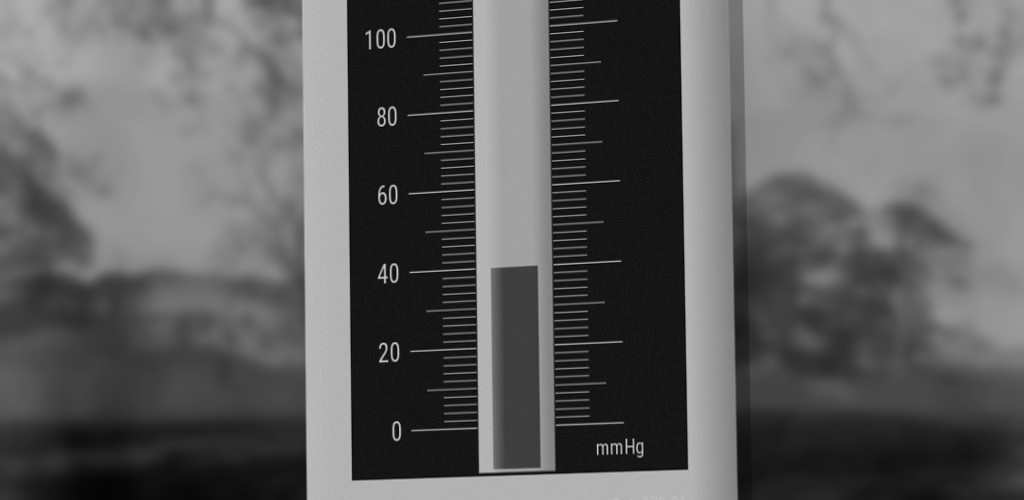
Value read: 40 mmHg
